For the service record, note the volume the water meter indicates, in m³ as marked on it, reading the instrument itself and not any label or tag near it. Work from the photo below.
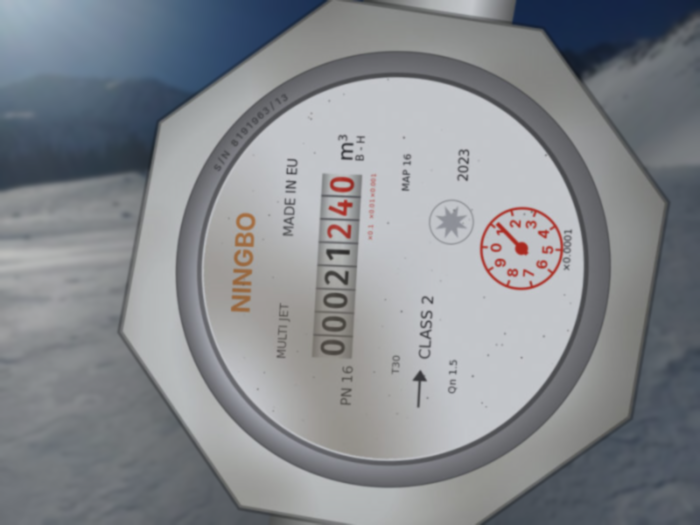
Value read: 21.2401 m³
